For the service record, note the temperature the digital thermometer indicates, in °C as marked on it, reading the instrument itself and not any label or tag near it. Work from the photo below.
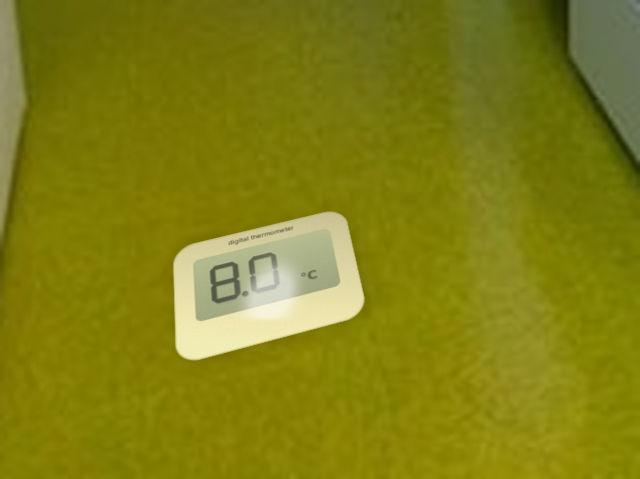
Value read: 8.0 °C
